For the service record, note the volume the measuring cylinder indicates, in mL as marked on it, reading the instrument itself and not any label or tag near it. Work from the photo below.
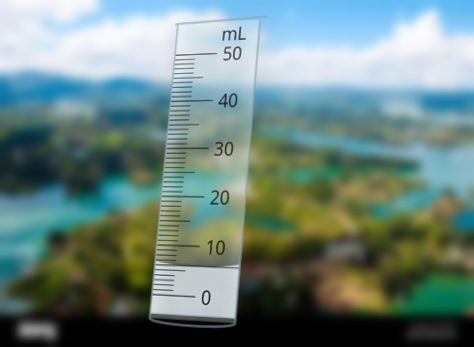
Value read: 6 mL
